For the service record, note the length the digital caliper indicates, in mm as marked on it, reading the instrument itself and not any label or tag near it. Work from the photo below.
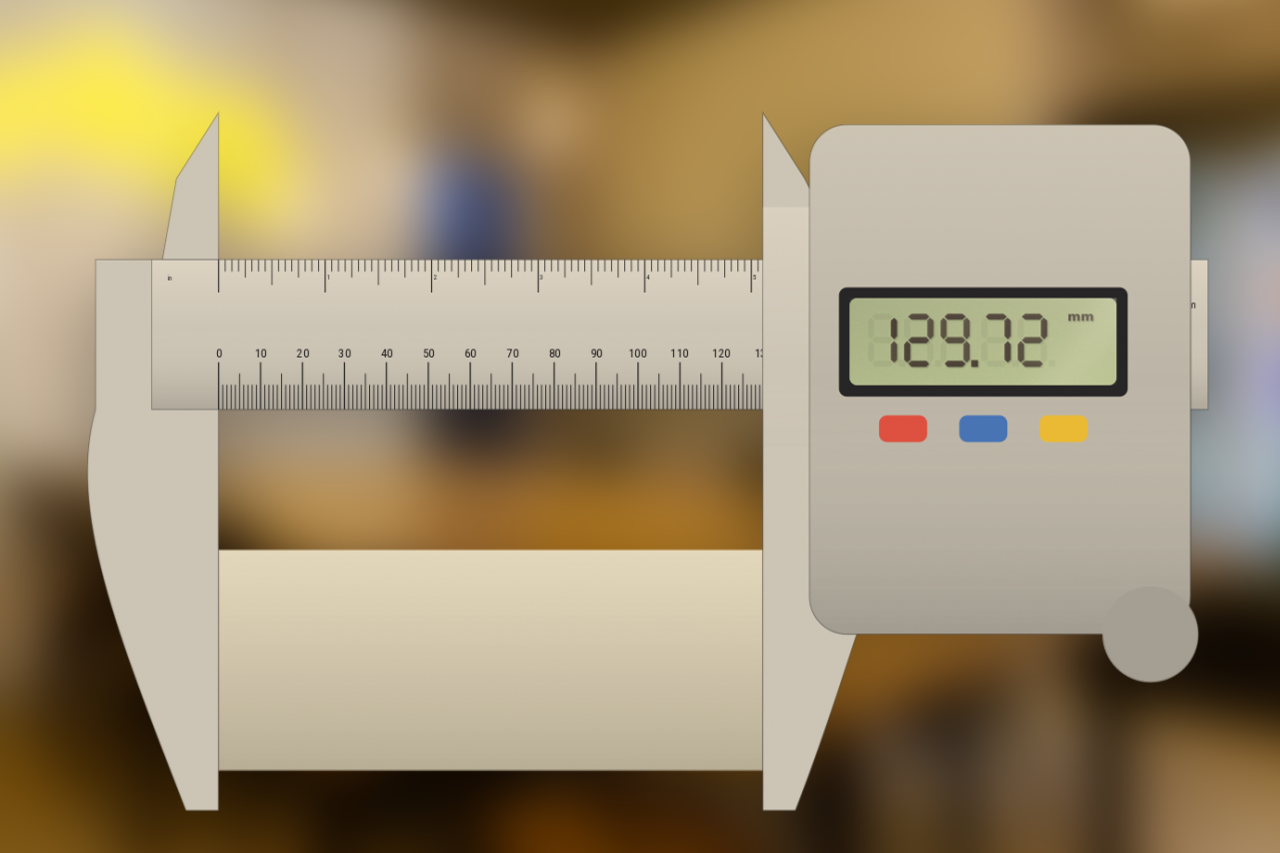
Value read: 129.72 mm
